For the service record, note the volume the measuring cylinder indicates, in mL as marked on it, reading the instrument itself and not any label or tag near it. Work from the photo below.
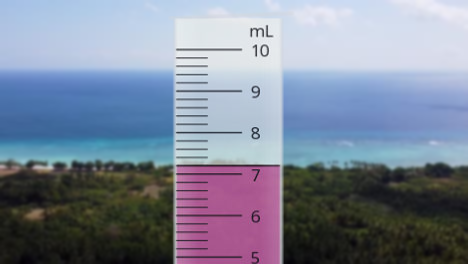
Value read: 7.2 mL
